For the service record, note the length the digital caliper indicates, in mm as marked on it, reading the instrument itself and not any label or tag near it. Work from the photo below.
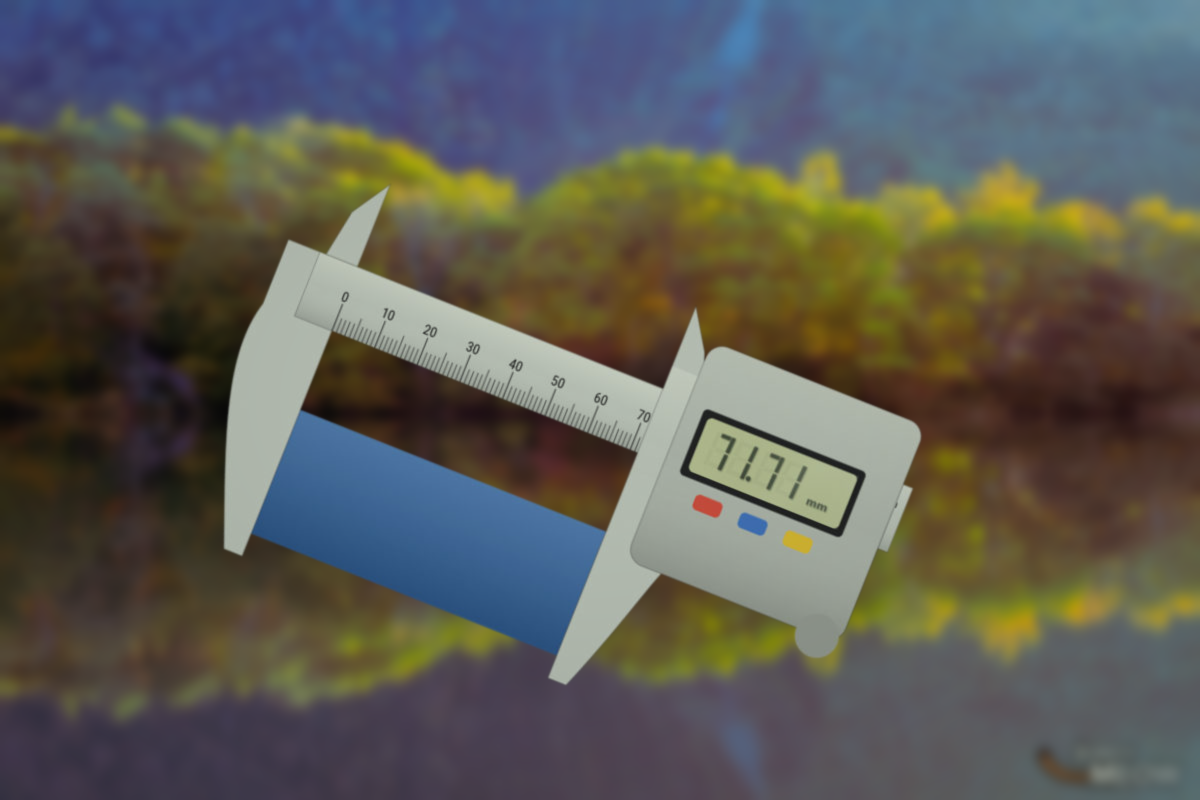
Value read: 71.71 mm
